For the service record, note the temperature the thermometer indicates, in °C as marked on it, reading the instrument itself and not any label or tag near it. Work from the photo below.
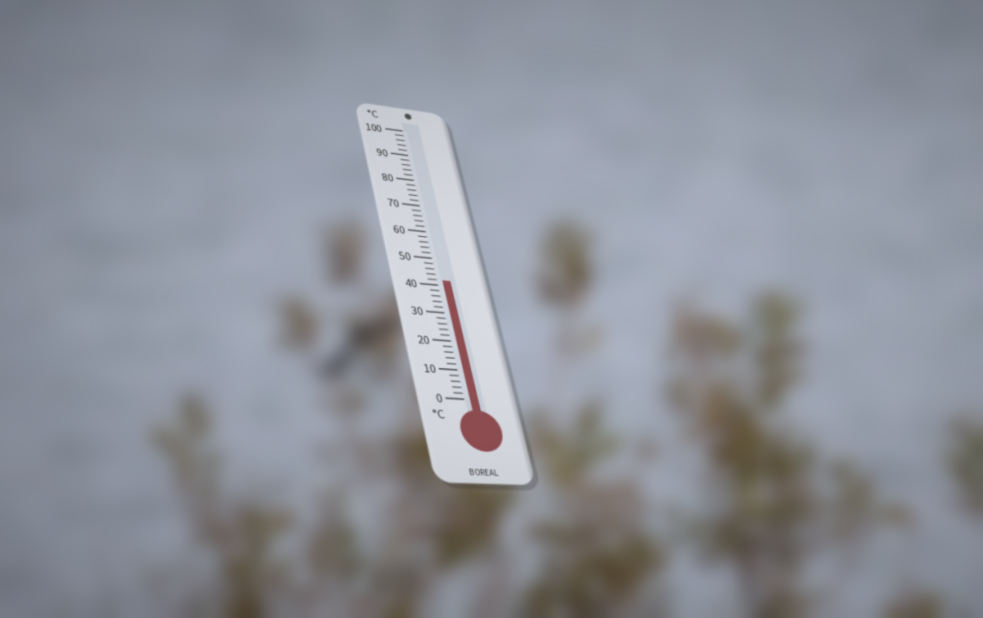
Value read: 42 °C
